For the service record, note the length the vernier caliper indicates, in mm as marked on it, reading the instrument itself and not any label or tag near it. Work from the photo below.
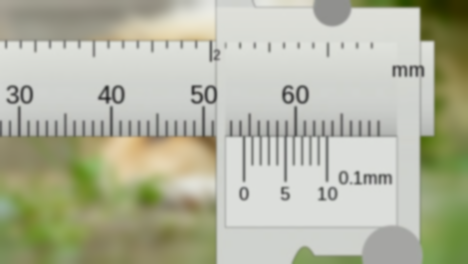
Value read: 54.4 mm
